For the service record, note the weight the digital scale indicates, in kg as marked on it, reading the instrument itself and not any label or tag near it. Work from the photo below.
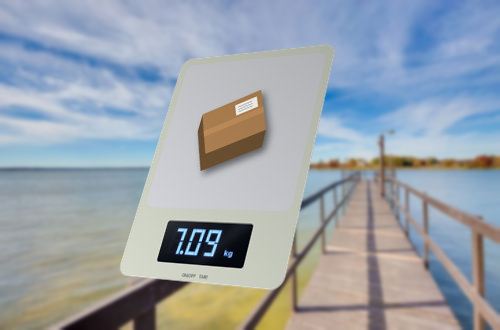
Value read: 7.09 kg
